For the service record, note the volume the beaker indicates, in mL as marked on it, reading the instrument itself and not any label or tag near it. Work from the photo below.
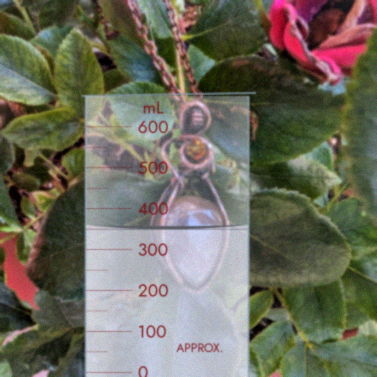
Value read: 350 mL
